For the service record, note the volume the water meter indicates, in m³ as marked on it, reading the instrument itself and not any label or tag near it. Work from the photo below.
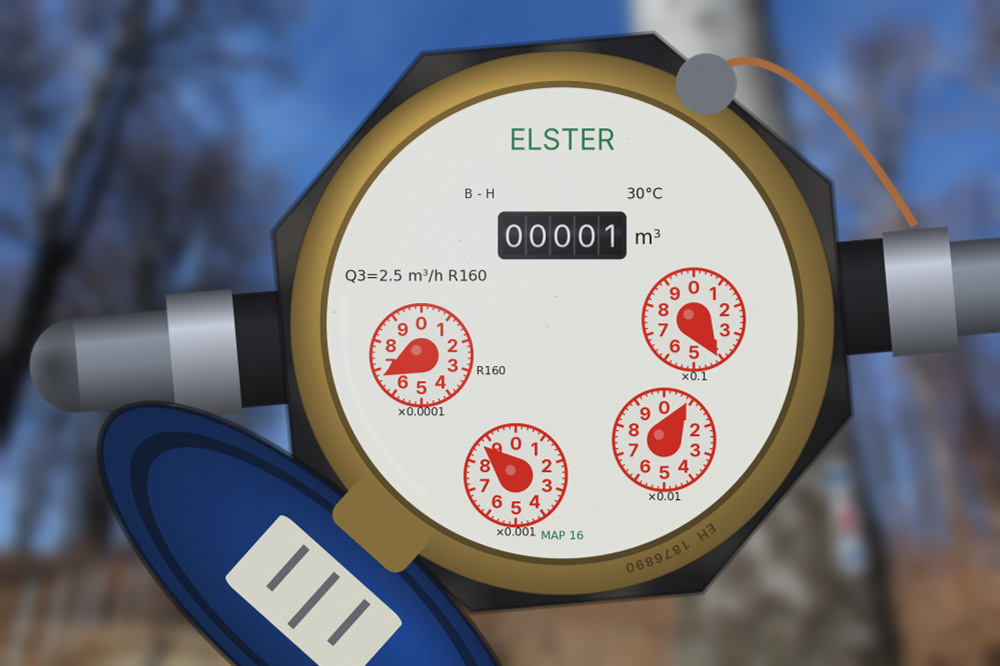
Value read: 1.4086 m³
